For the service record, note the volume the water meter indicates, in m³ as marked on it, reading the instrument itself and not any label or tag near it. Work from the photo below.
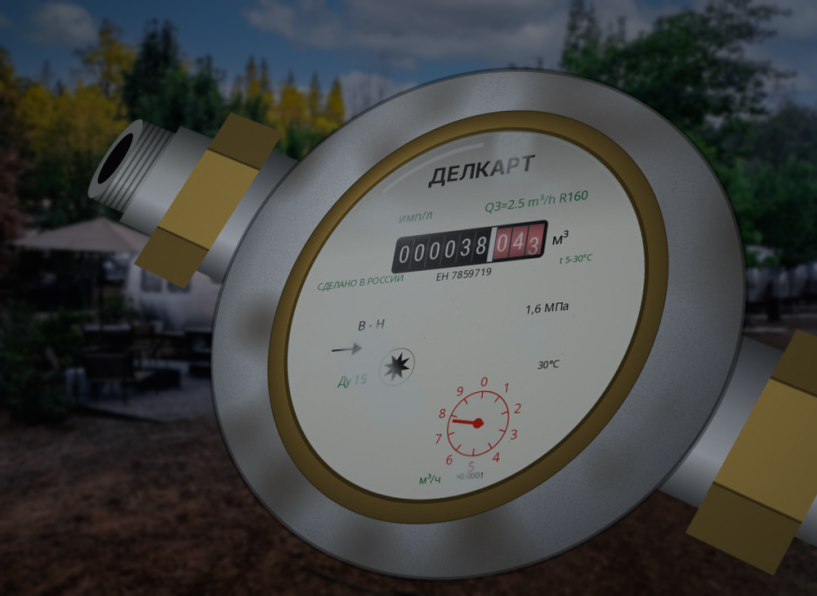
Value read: 38.0427 m³
